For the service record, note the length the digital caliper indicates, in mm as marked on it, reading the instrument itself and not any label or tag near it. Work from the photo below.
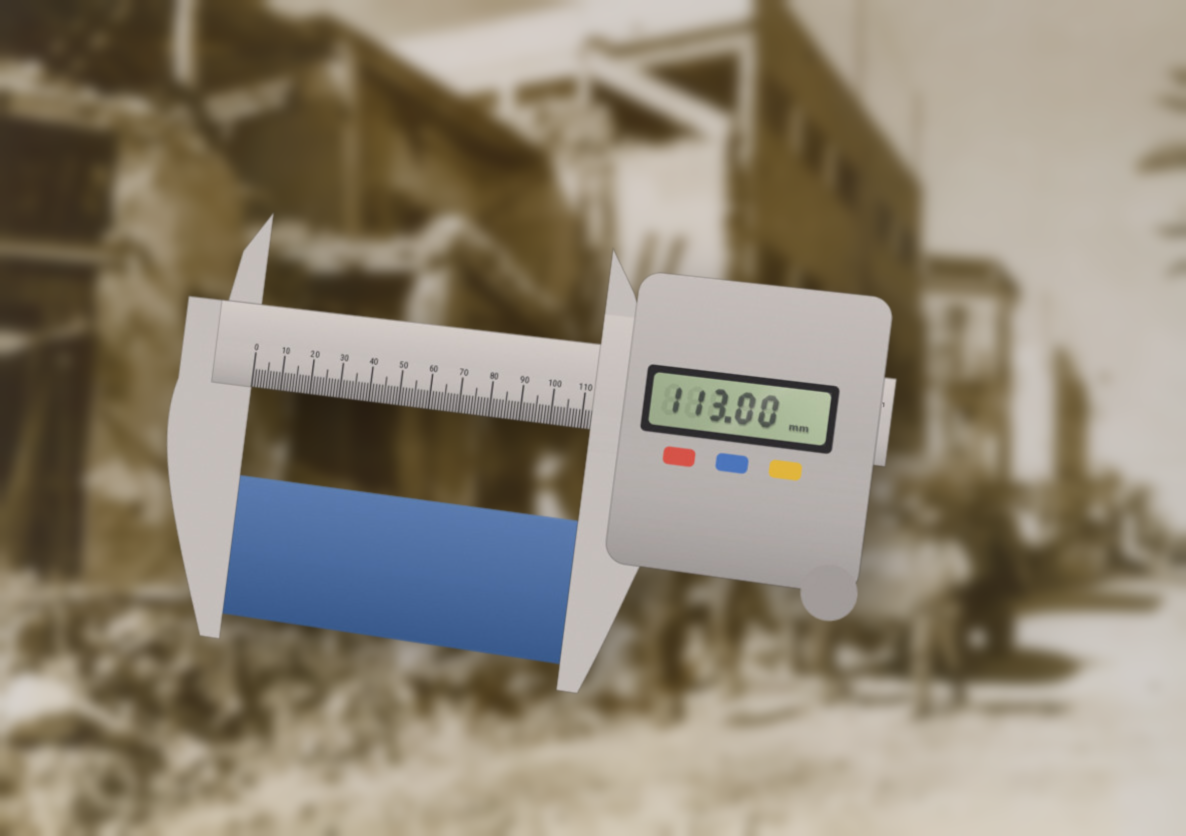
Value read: 113.00 mm
